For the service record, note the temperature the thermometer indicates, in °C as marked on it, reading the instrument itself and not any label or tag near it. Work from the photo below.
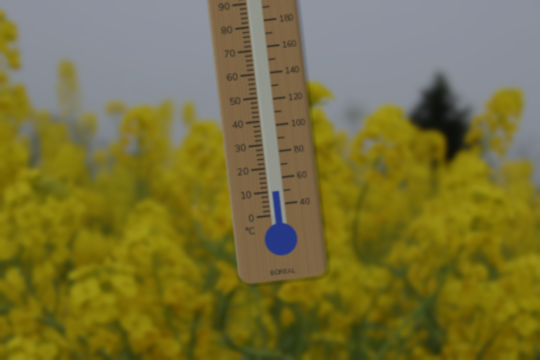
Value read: 10 °C
